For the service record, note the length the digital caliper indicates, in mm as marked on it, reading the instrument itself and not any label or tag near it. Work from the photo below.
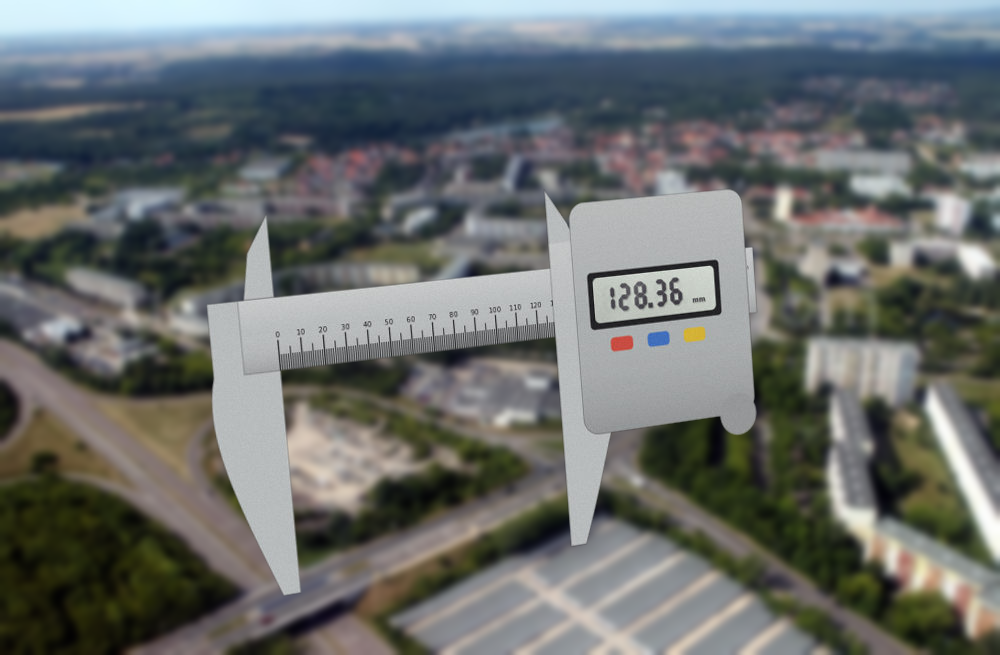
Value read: 128.36 mm
